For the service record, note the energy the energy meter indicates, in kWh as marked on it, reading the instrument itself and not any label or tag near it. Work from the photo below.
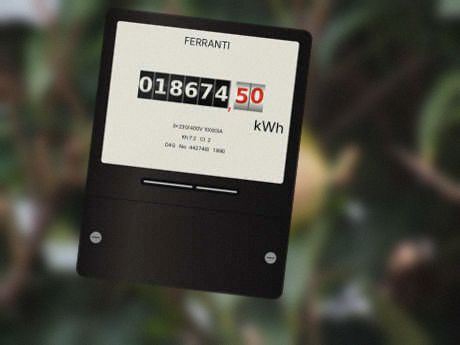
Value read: 18674.50 kWh
